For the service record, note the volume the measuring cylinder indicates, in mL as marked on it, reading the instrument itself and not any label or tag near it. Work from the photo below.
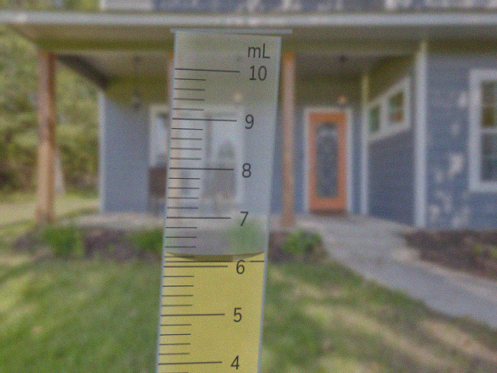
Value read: 6.1 mL
